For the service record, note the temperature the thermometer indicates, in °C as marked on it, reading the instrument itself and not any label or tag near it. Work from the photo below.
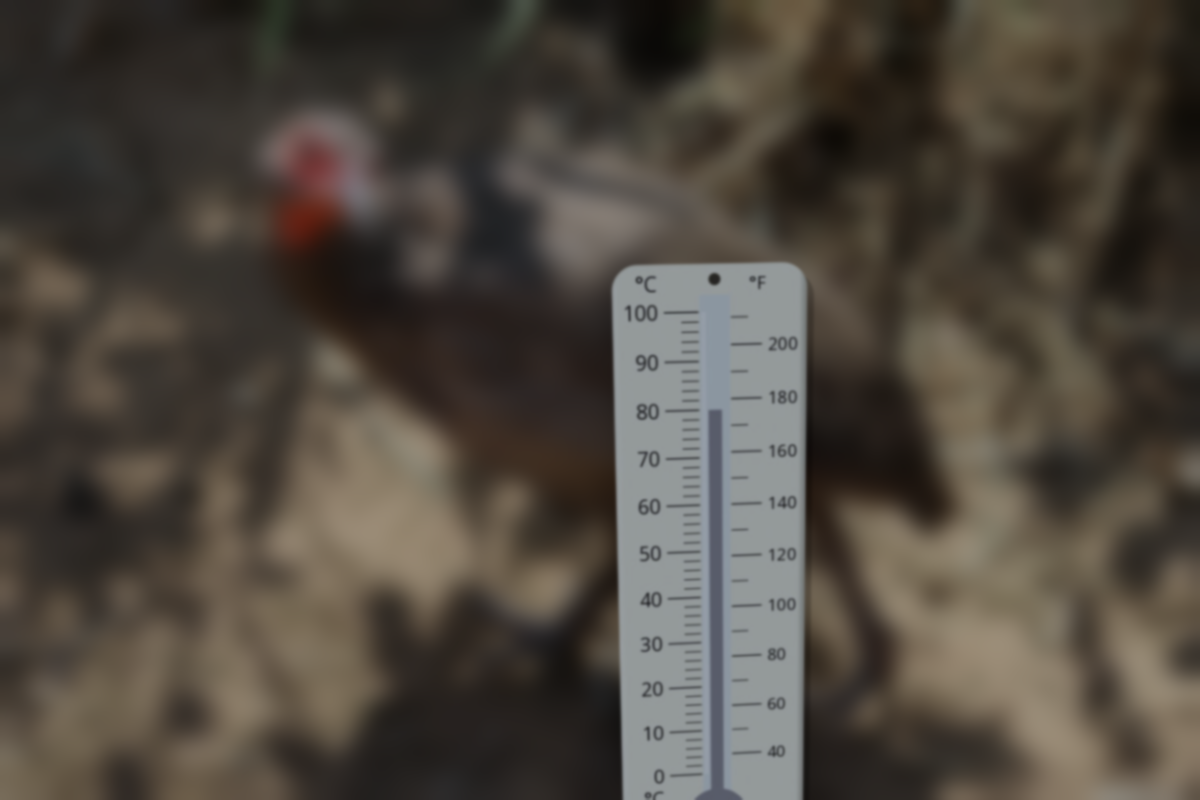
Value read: 80 °C
